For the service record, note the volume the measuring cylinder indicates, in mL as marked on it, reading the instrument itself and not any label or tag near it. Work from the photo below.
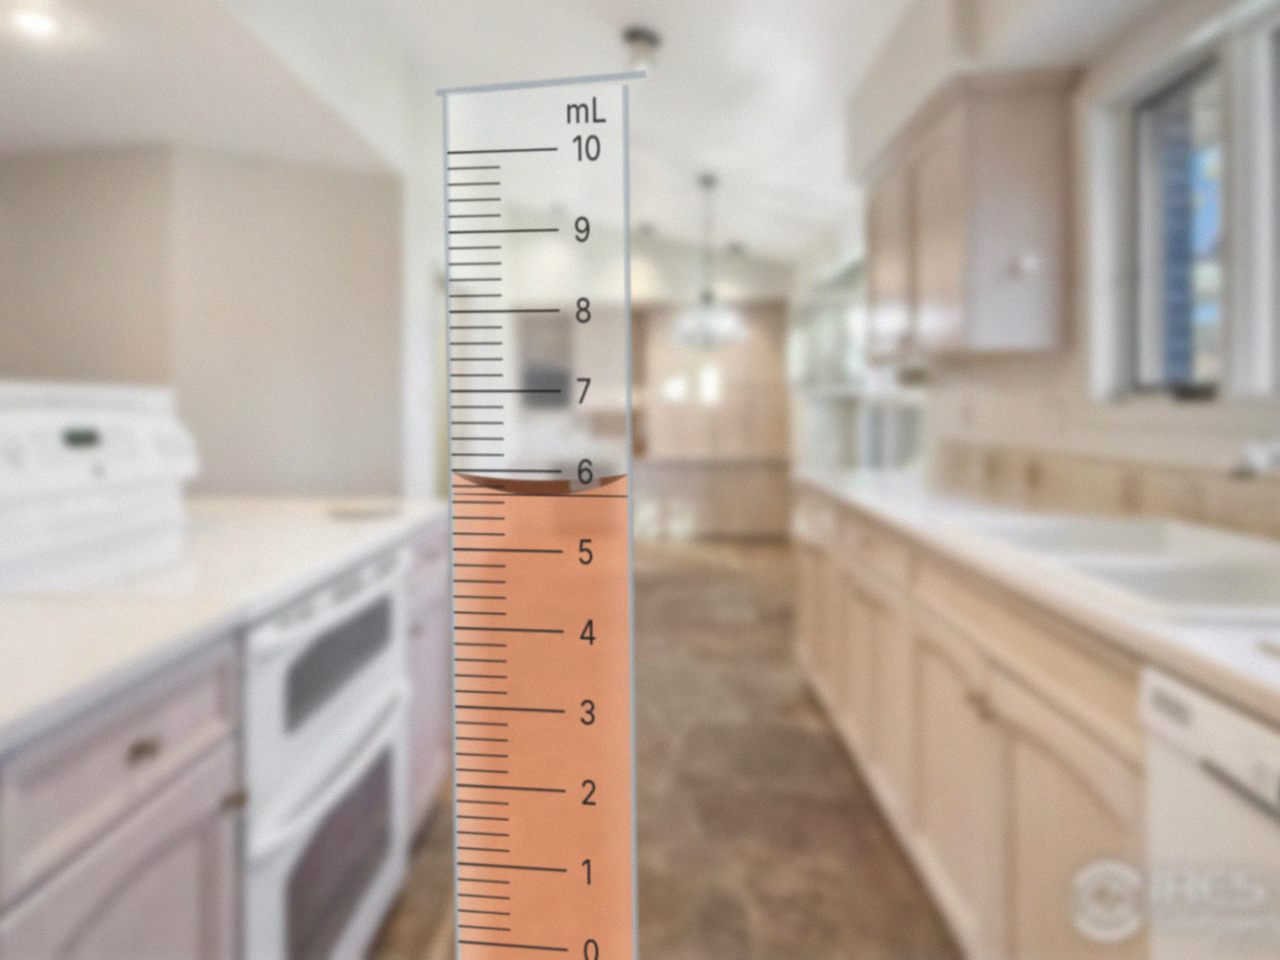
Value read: 5.7 mL
